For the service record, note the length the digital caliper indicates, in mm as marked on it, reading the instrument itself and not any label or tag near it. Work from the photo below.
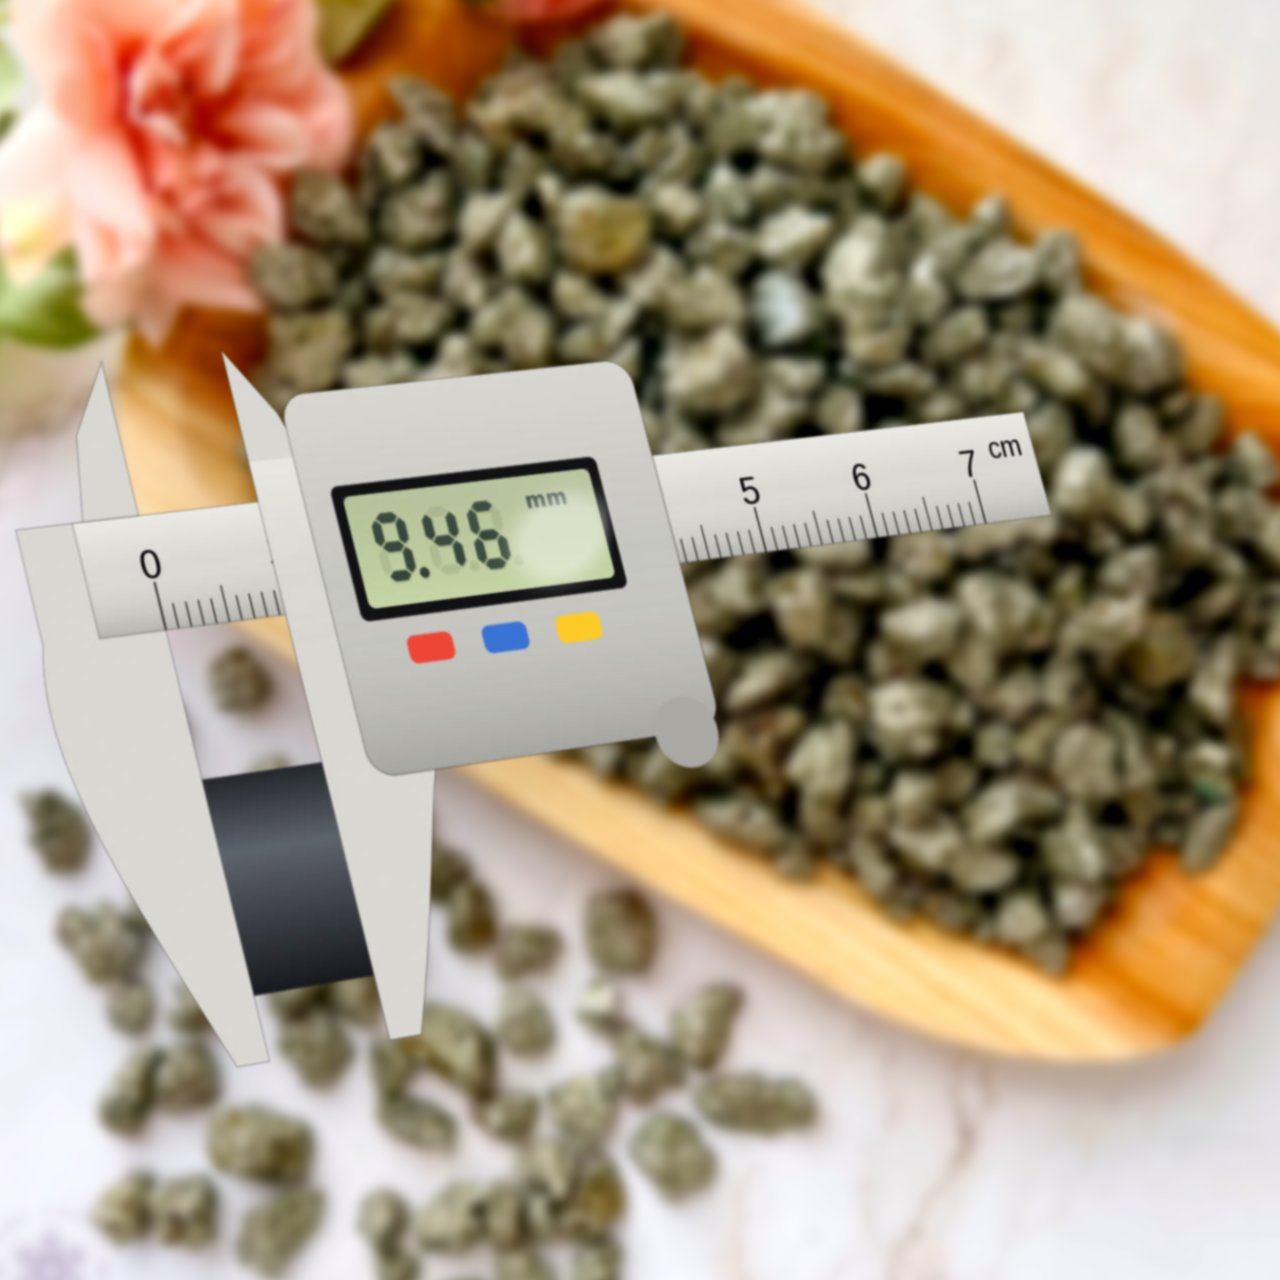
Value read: 9.46 mm
